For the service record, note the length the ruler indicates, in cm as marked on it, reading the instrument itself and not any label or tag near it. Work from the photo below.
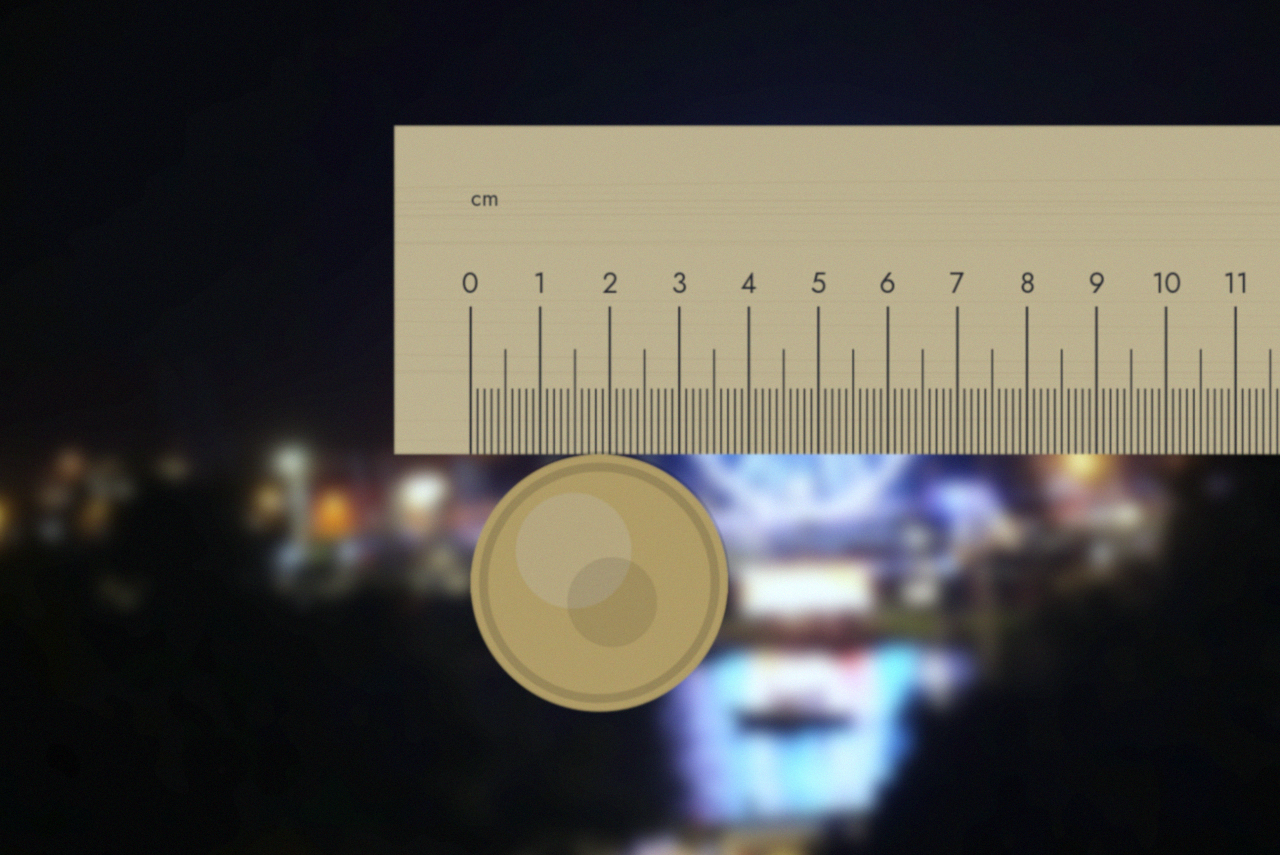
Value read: 3.7 cm
